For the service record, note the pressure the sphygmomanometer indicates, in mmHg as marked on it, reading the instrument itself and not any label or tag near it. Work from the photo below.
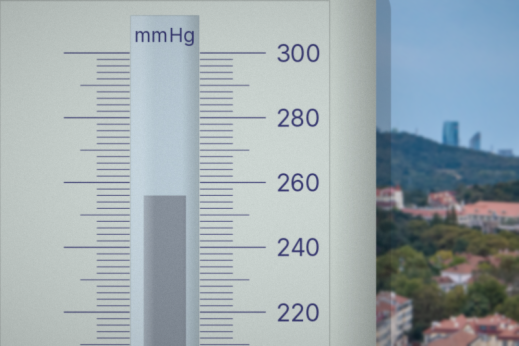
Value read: 256 mmHg
